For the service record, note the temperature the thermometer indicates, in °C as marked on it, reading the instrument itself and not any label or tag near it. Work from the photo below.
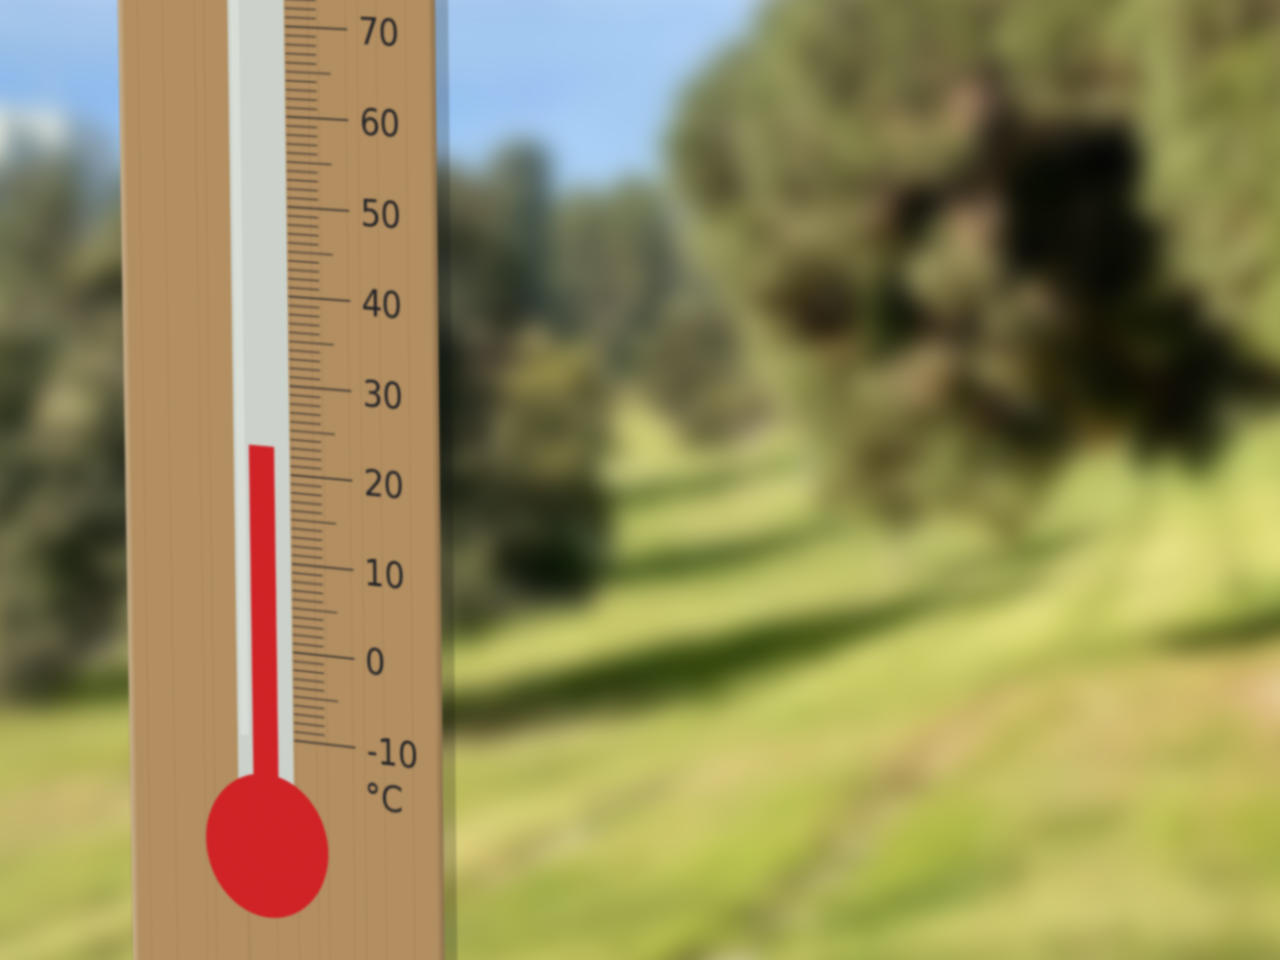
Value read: 23 °C
